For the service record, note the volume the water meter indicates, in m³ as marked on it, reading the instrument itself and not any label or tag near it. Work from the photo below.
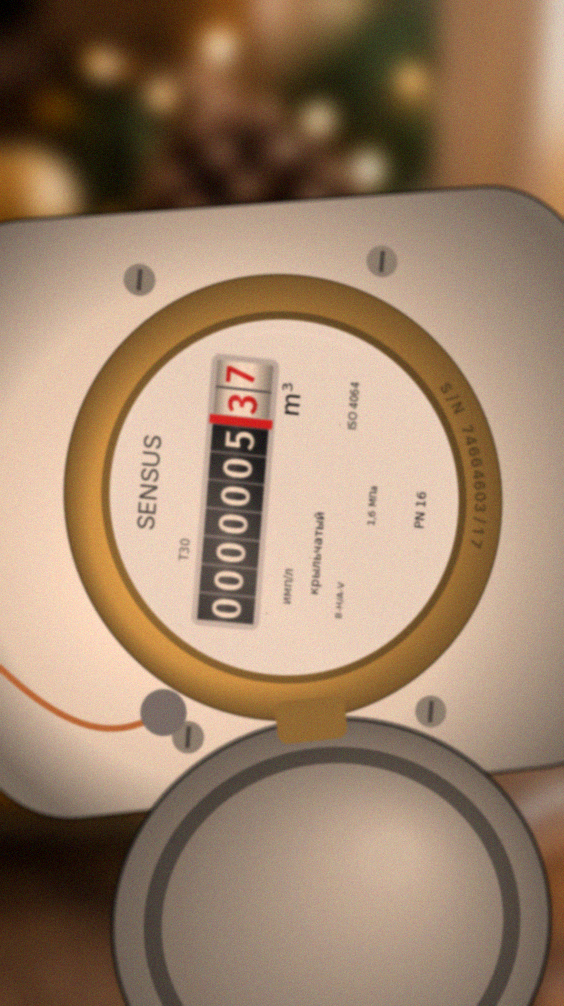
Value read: 5.37 m³
